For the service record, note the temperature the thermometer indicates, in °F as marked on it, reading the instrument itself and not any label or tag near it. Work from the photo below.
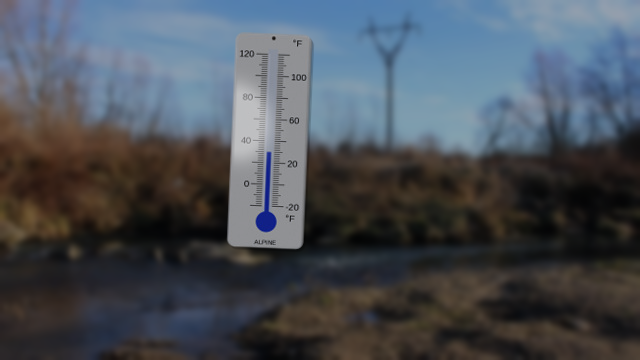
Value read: 30 °F
